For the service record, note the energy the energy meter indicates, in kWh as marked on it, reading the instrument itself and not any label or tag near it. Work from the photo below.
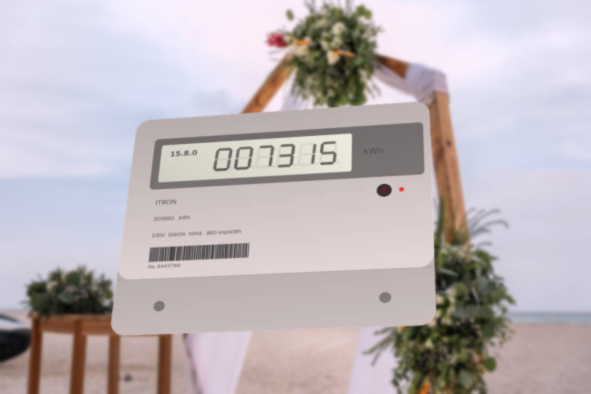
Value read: 7315 kWh
